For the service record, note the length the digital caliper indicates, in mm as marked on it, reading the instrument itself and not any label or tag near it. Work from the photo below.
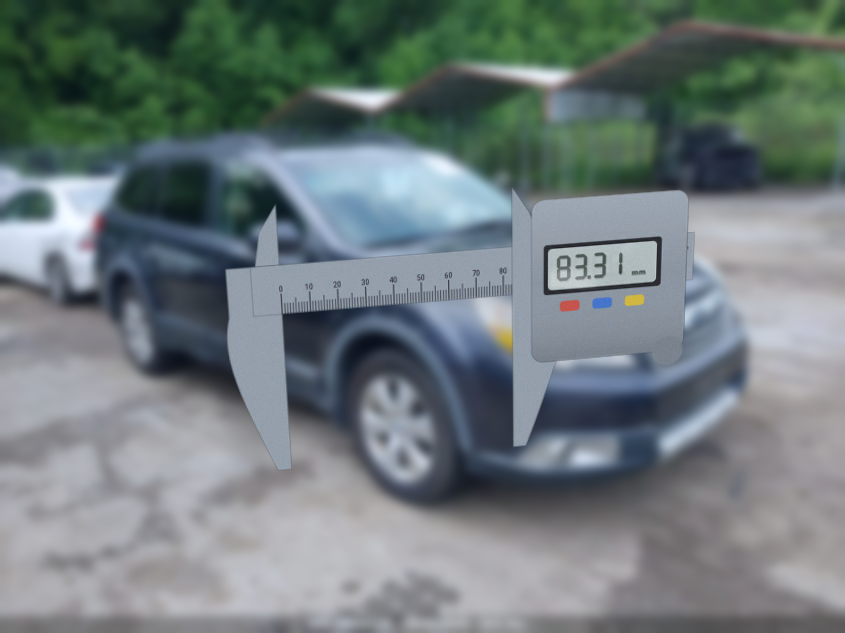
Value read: 83.31 mm
